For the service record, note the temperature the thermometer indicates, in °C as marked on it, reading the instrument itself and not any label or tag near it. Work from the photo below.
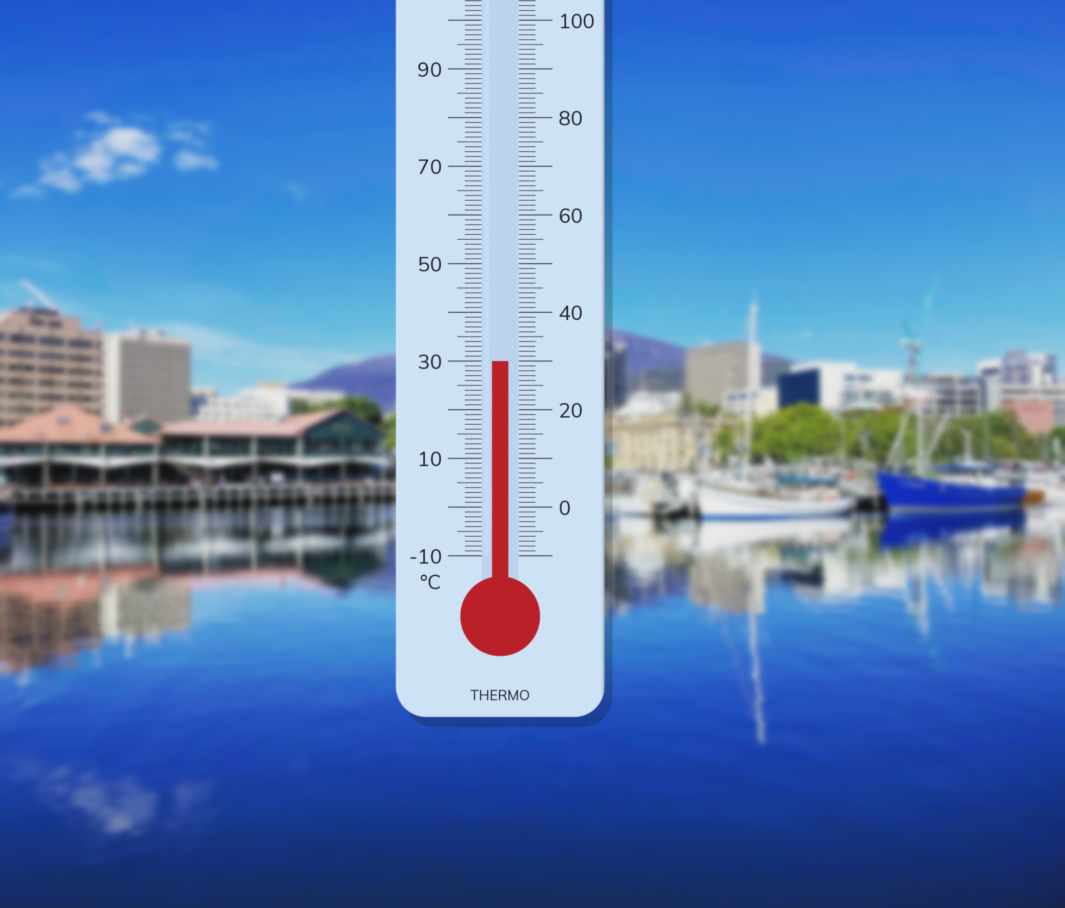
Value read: 30 °C
